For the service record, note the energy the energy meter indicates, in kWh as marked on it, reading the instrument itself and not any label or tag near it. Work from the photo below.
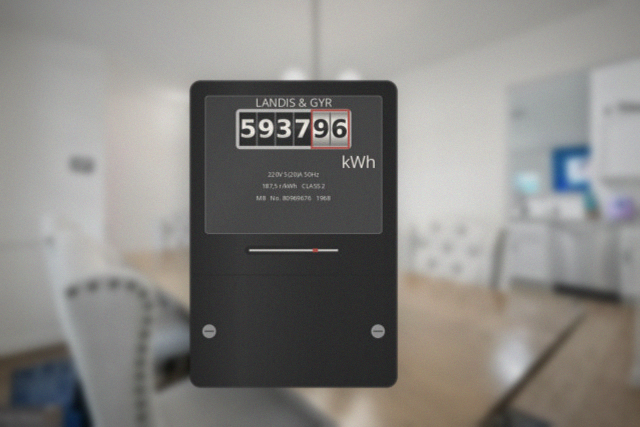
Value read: 5937.96 kWh
